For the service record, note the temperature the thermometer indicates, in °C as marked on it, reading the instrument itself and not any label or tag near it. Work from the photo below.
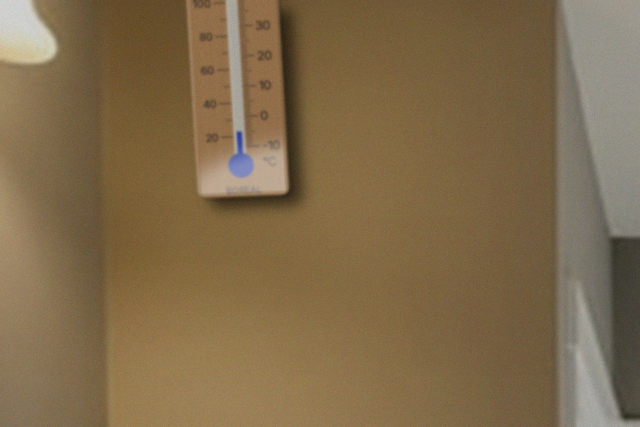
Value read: -5 °C
